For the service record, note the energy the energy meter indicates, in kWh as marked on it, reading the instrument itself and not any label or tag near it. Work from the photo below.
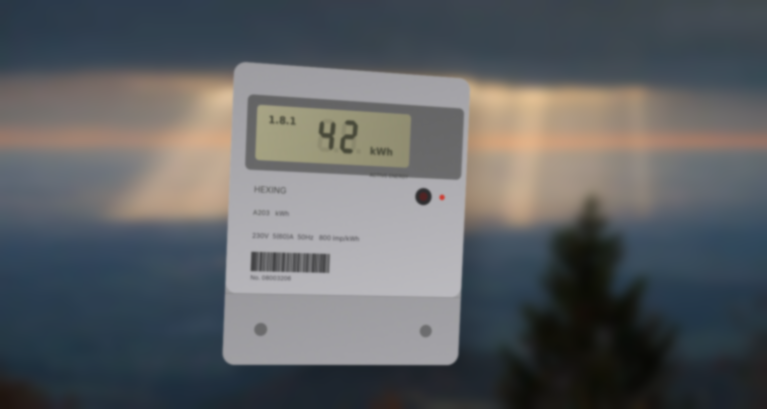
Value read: 42 kWh
